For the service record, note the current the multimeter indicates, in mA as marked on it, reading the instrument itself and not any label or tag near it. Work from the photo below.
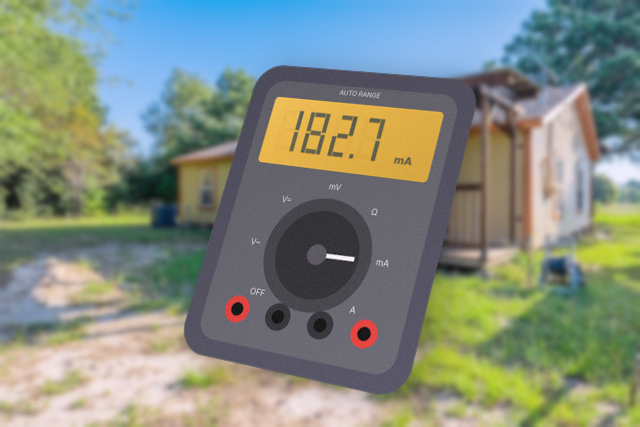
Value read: 182.7 mA
